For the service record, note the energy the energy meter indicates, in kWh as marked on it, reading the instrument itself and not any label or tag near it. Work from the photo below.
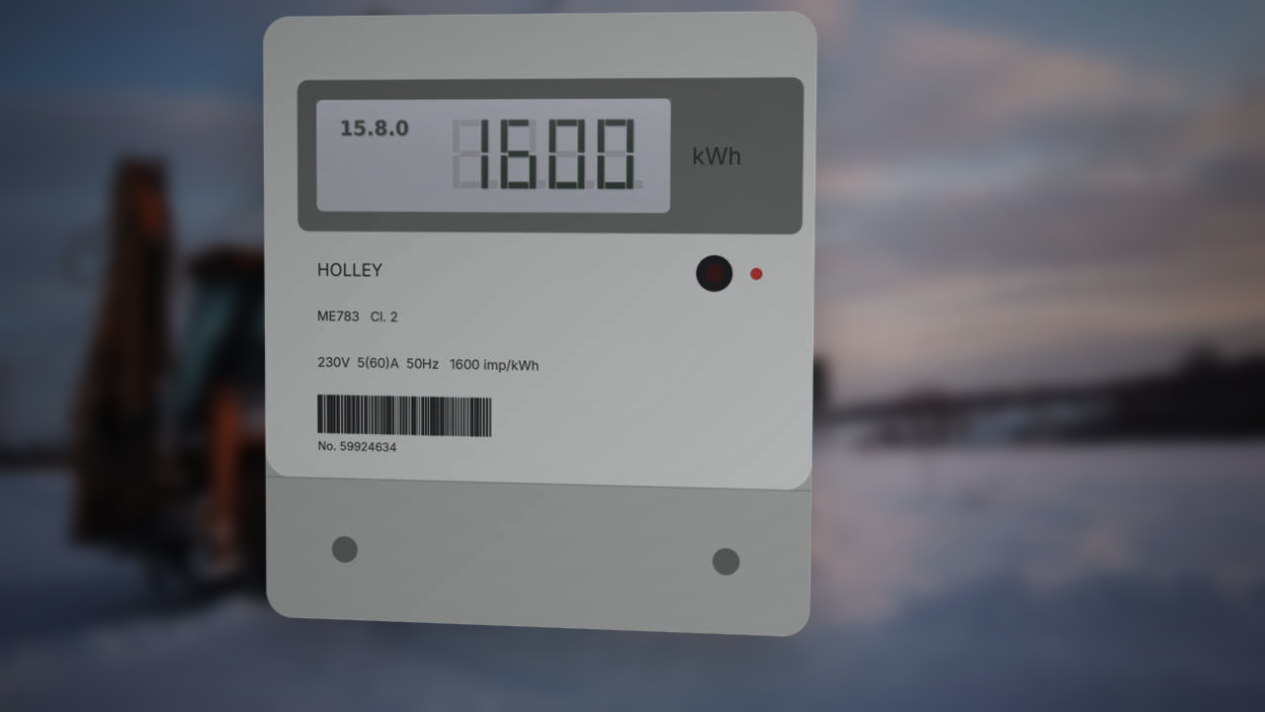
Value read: 1600 kWh
